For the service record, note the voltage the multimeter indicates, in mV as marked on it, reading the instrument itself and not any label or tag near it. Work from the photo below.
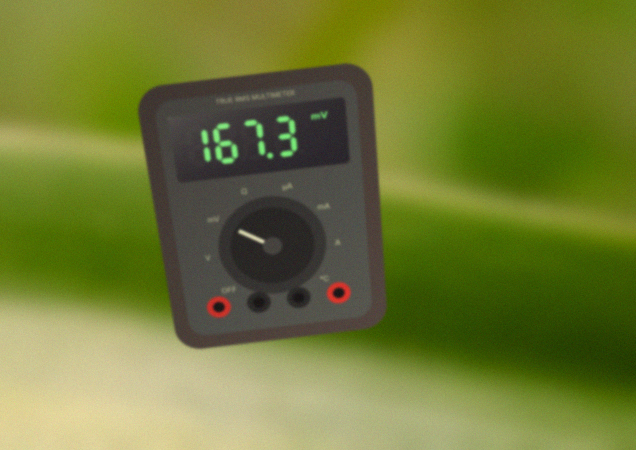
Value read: 167.3 mV
